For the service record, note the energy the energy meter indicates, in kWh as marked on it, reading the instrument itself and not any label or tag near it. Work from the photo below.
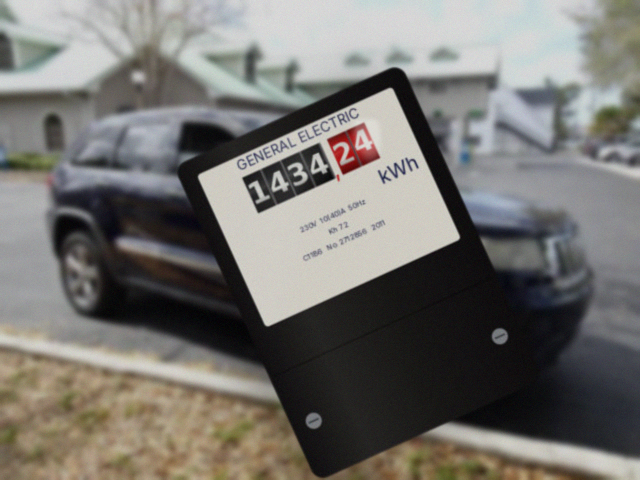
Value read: 1434.24 kWh
